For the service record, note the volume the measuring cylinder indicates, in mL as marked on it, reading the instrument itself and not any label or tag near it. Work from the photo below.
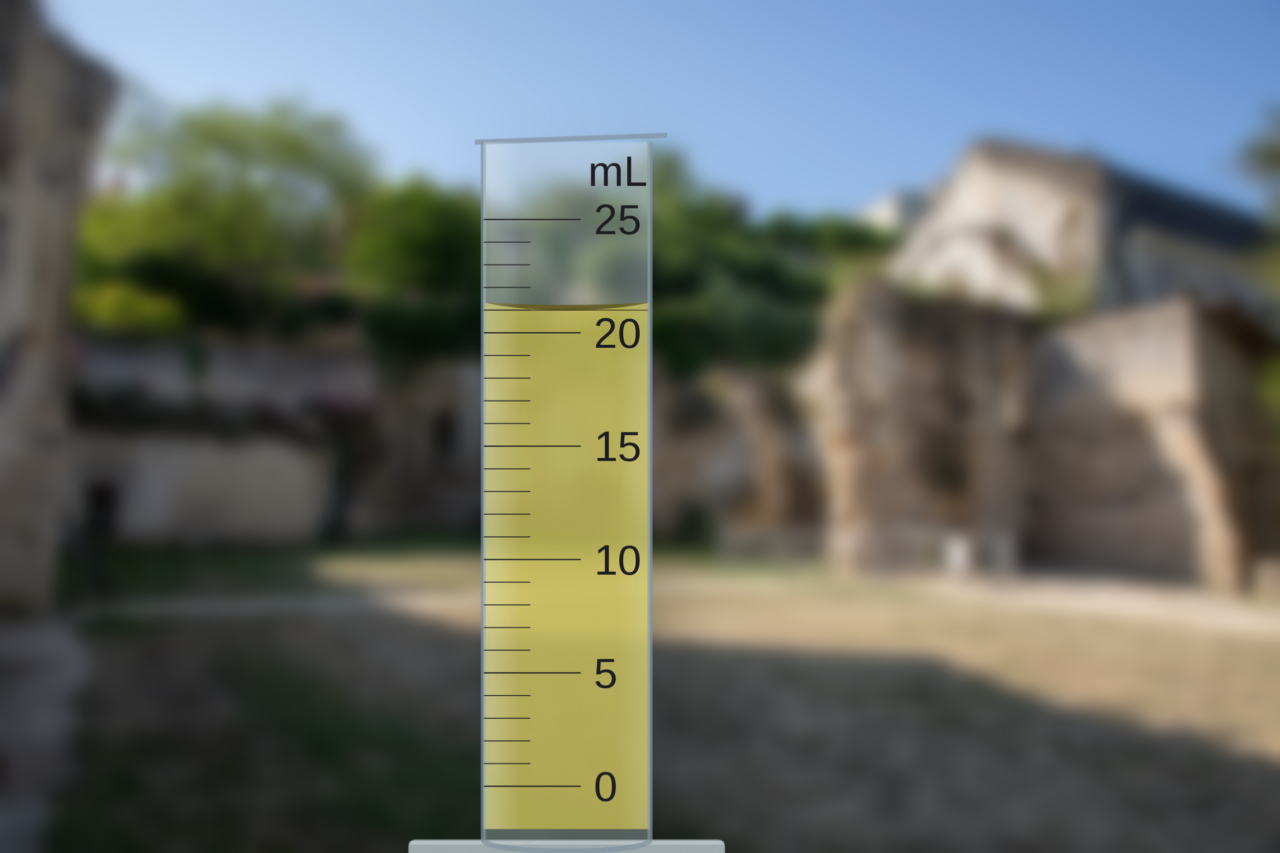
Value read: 21 mL
